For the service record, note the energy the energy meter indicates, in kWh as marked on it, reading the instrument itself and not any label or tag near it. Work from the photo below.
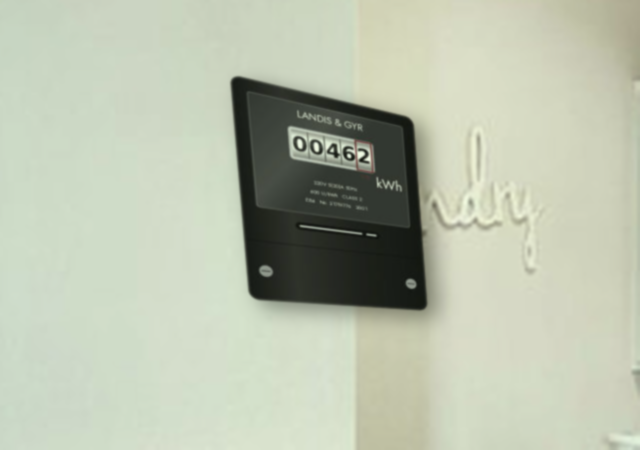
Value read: 46.2 kWh
